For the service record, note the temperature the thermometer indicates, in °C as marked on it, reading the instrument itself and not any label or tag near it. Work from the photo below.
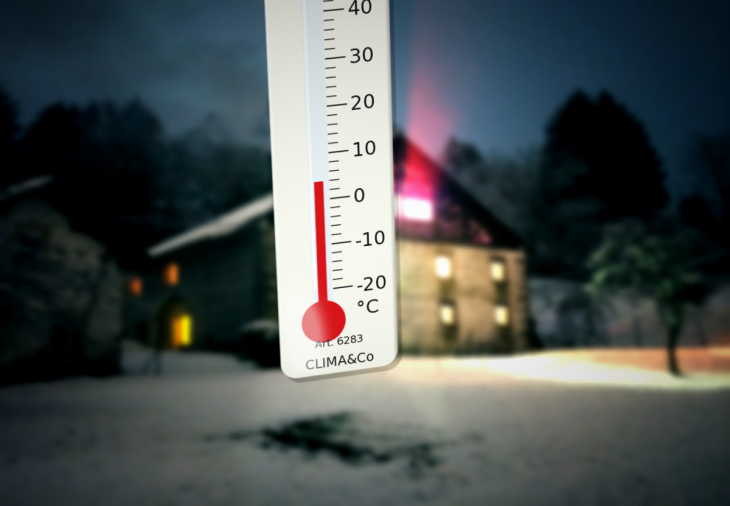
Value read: 4 °C
